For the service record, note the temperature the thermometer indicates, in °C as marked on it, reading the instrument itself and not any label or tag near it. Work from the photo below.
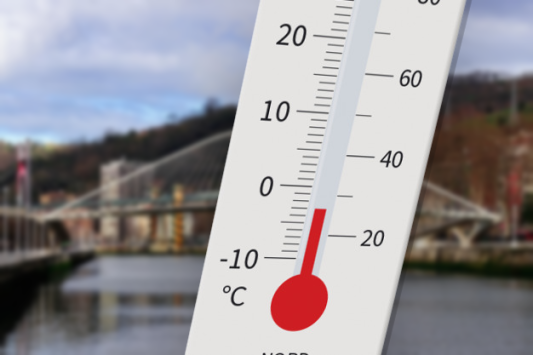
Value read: -3 °C
